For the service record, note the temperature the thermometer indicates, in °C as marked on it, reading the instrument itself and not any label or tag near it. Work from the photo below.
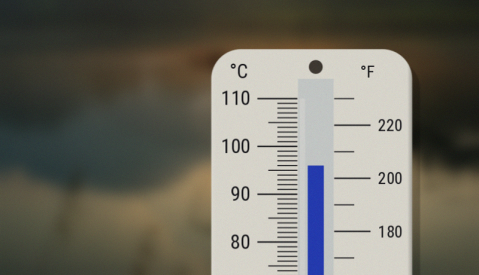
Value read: 96 °C
